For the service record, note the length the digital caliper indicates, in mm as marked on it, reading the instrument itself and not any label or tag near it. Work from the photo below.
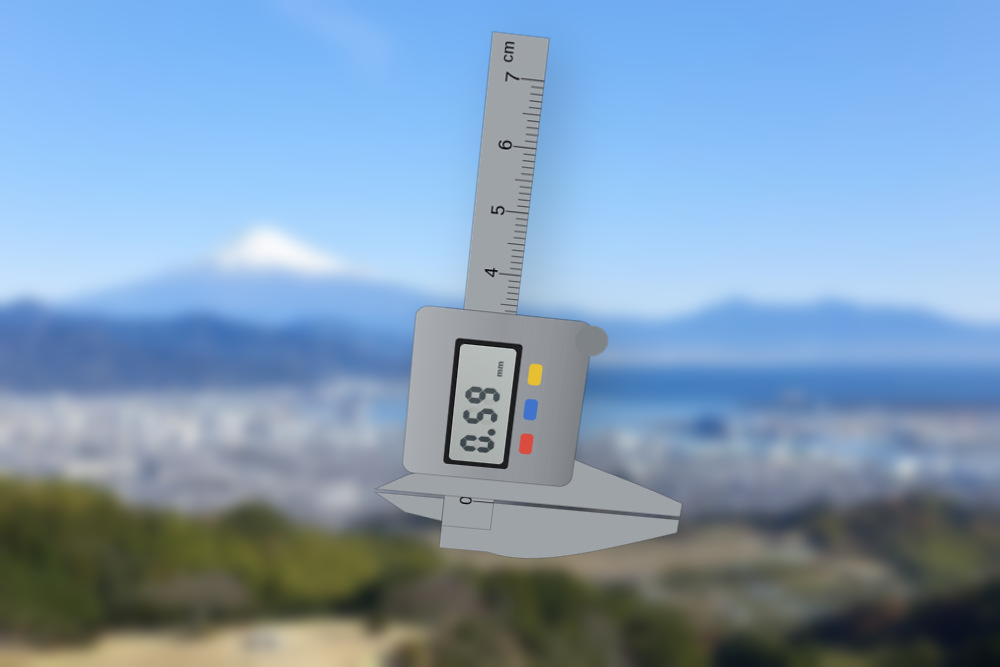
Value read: 0.59 mm
